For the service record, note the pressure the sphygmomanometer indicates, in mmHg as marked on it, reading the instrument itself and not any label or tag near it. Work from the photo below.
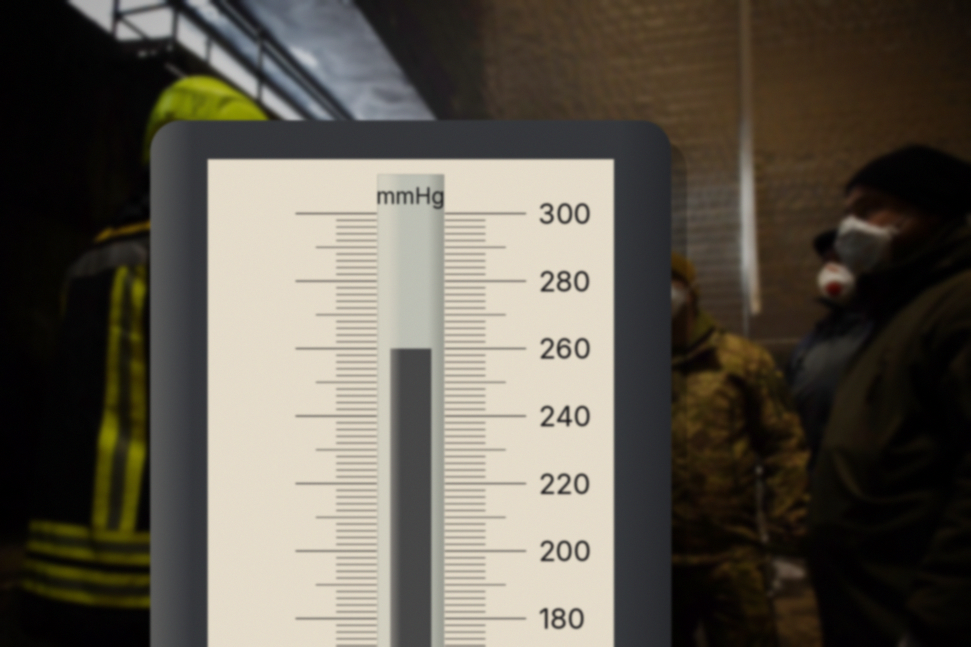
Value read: 260 mmHg
